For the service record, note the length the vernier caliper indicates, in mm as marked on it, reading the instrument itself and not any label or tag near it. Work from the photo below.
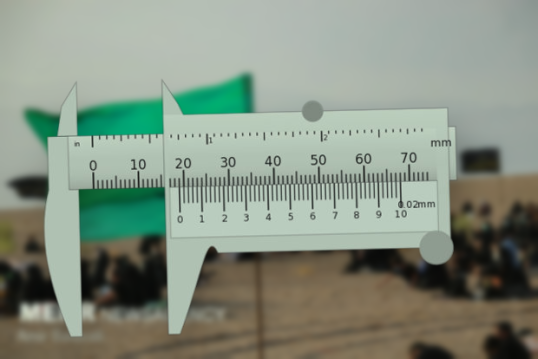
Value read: 19.0 mm
